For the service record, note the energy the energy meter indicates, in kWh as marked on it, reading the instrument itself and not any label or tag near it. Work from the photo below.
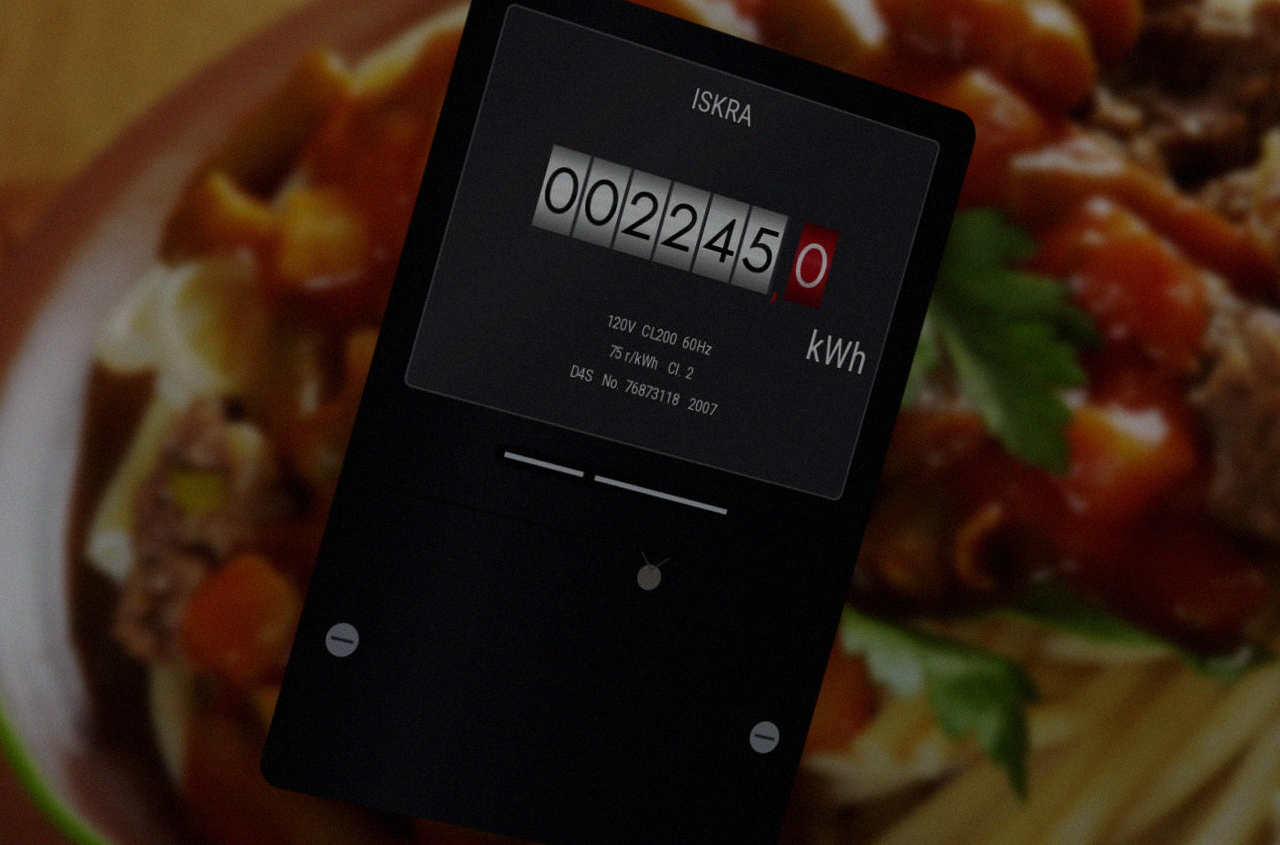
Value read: 2245.0 kWh
